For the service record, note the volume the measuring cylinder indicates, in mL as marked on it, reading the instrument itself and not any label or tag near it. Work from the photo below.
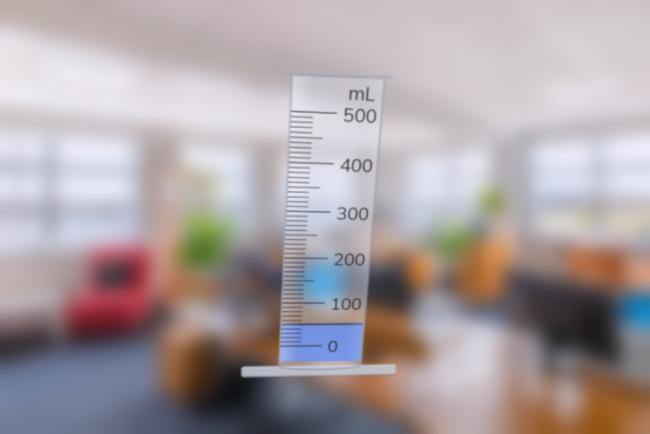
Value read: 50 mL
